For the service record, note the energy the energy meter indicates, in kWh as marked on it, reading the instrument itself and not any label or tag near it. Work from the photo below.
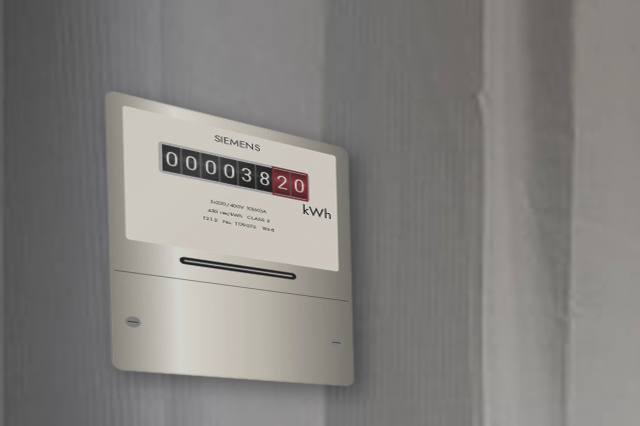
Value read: 38.20 kWh
